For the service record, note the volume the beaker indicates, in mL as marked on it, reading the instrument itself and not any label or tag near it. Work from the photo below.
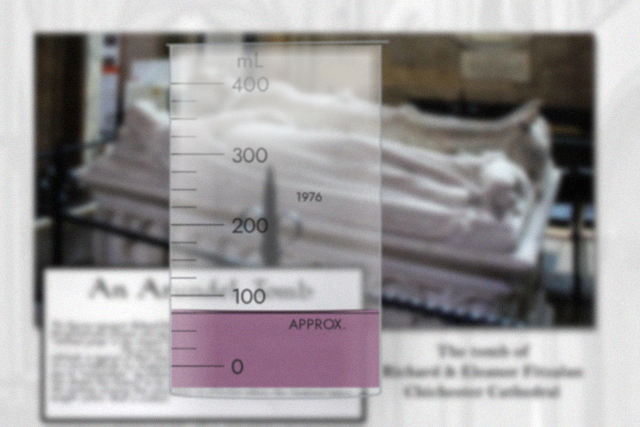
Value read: 75 mL
